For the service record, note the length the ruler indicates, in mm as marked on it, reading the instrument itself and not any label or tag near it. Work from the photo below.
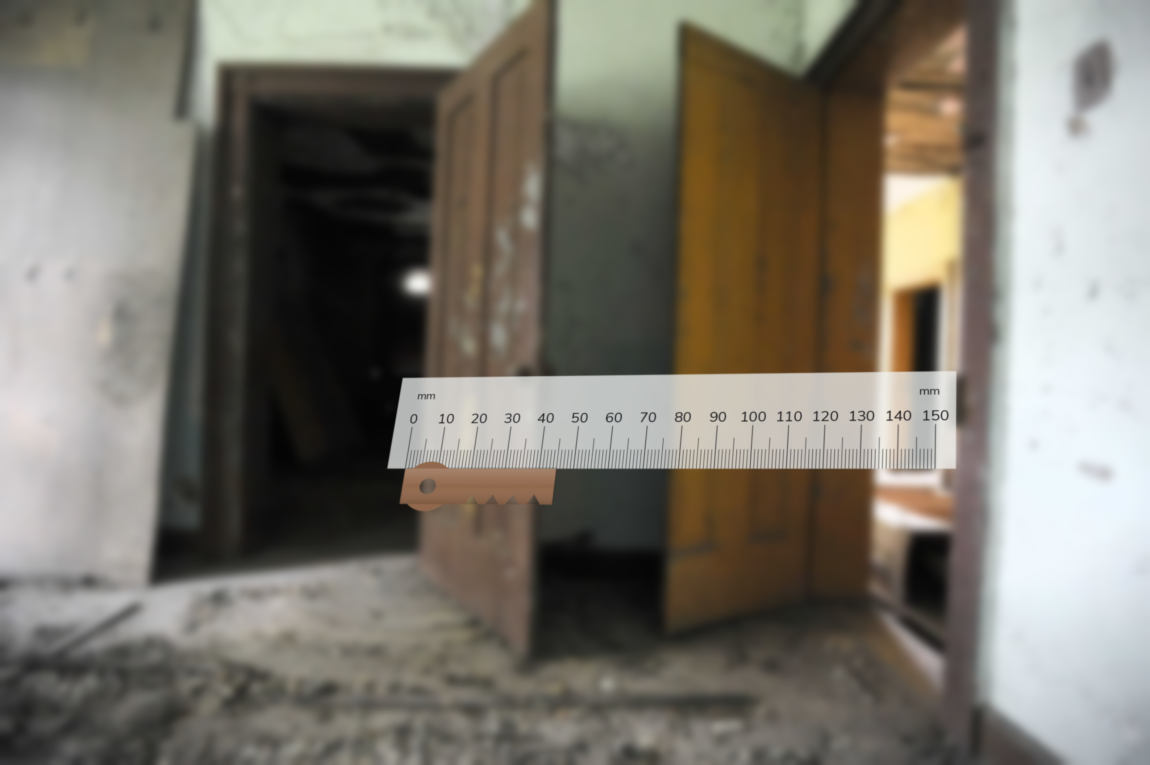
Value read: 45 mm
